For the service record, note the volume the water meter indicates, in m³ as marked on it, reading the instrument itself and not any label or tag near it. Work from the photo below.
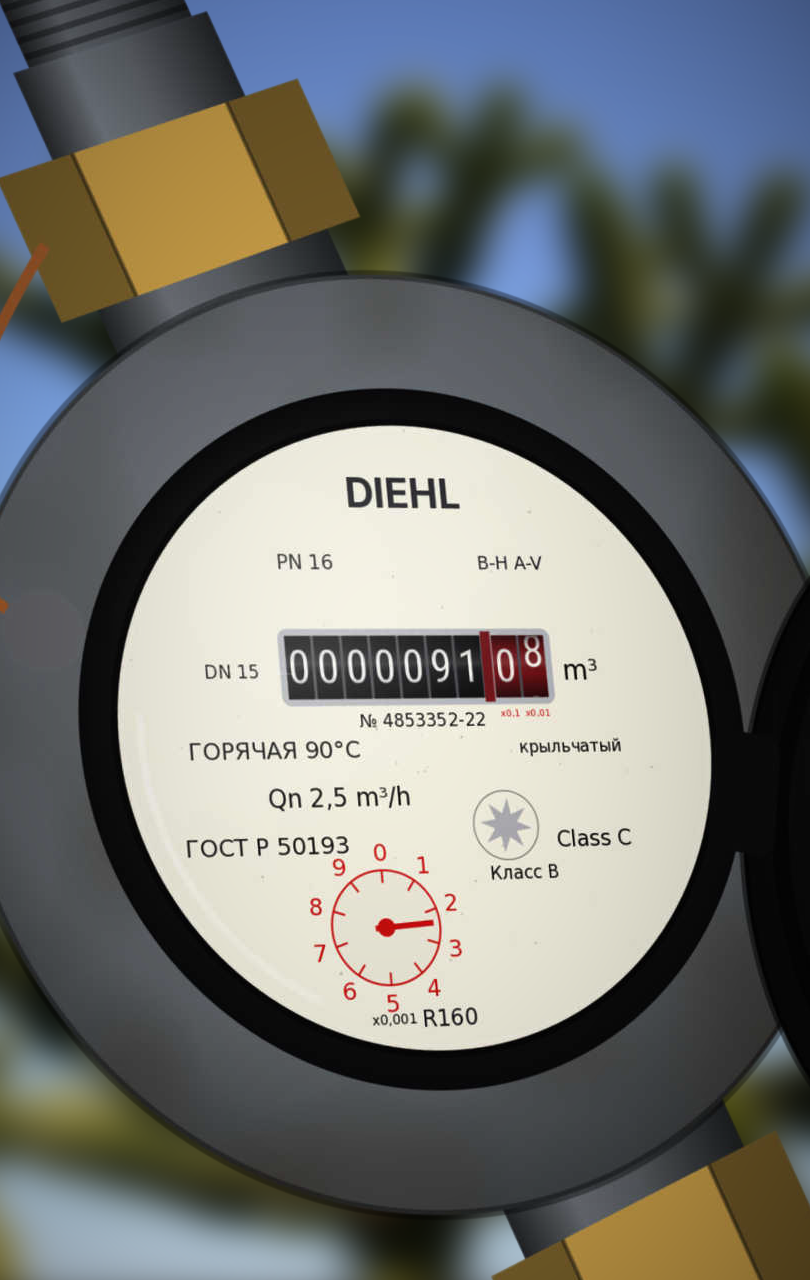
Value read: 91.082 m³
